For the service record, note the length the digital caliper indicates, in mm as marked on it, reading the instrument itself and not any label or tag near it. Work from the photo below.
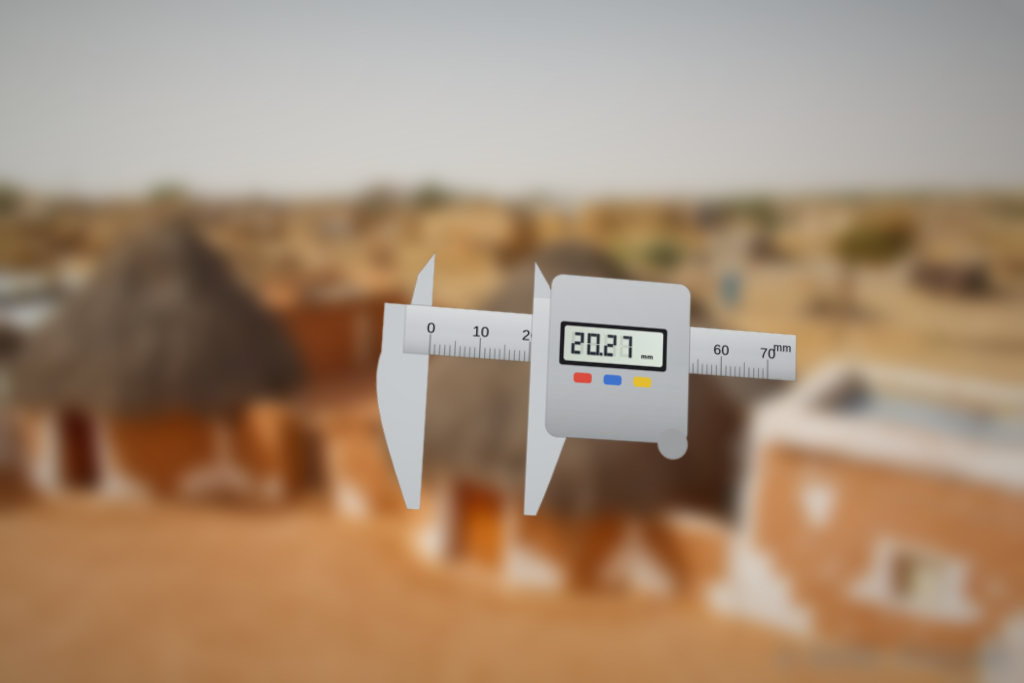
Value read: 20.27 mm
